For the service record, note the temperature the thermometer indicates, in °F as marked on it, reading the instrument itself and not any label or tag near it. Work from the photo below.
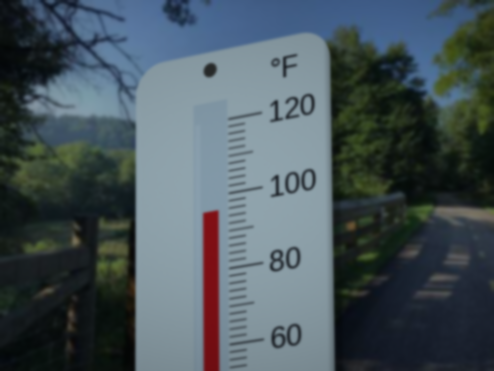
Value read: 96 °F
